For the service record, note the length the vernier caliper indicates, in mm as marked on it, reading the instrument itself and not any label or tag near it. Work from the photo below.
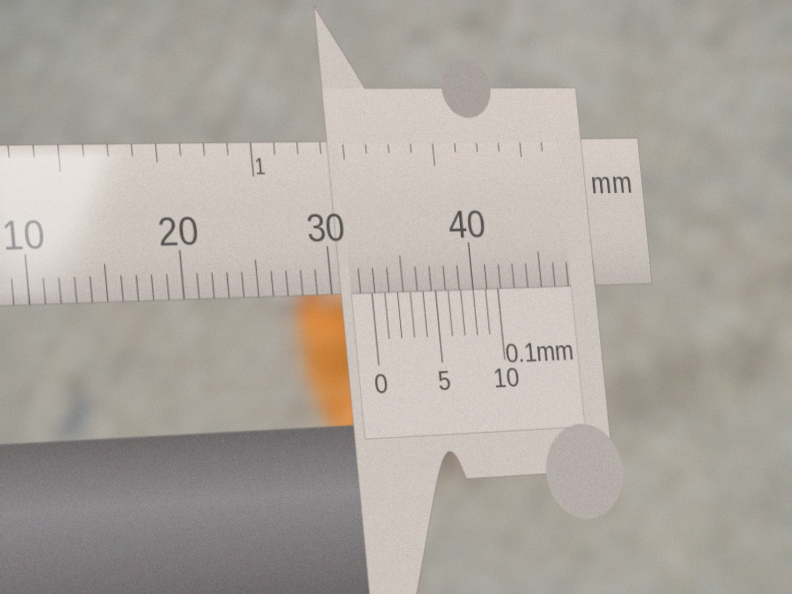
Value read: 32.8 mm
